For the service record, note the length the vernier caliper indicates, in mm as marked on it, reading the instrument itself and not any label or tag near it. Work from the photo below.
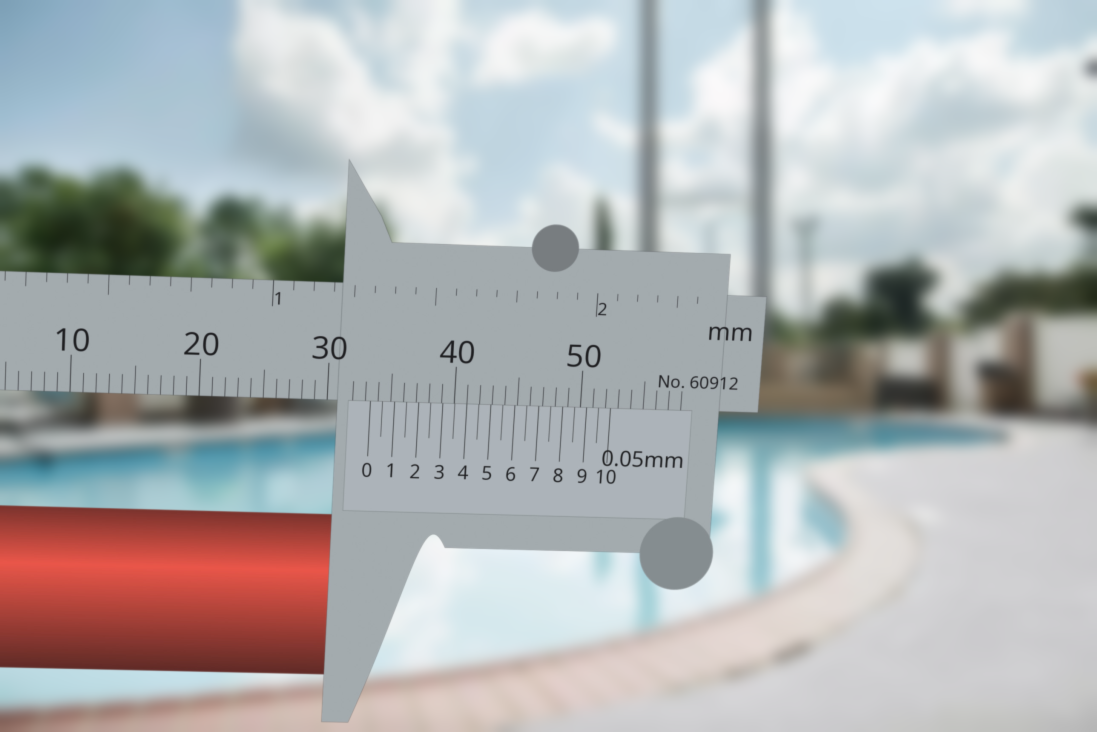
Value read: 33.4 mm
